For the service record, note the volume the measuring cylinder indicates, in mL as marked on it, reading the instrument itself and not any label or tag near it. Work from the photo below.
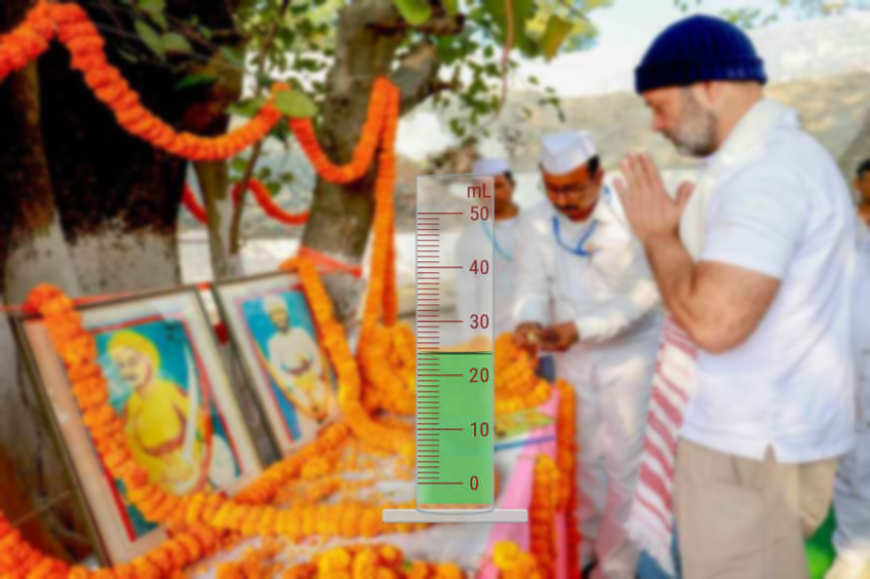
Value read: 24 mL
